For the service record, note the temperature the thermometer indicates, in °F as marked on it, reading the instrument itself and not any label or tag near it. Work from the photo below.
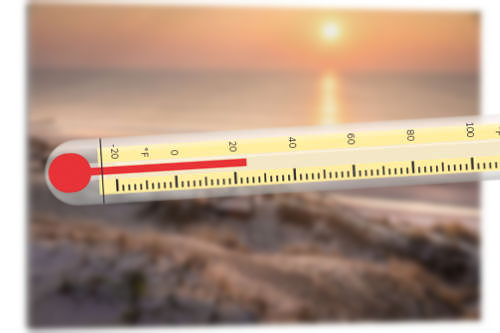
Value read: 24 °F
